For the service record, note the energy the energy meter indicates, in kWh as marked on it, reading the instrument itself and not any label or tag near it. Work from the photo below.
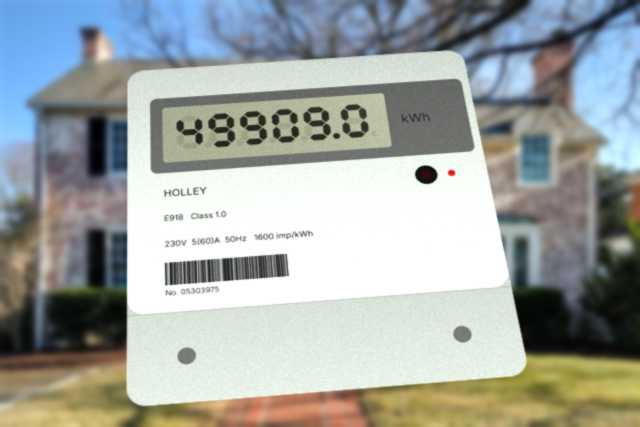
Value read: 49909.0 kWh
